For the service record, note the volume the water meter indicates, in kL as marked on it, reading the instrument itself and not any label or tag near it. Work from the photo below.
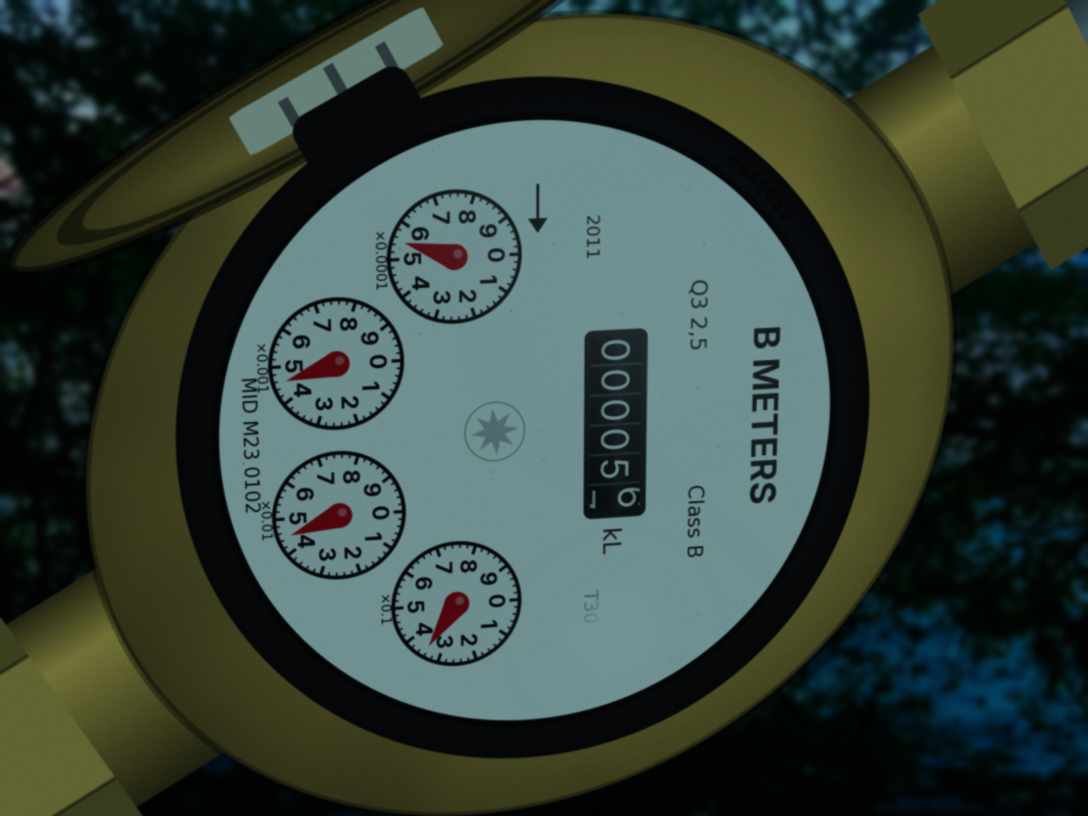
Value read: 56.3445 kL
